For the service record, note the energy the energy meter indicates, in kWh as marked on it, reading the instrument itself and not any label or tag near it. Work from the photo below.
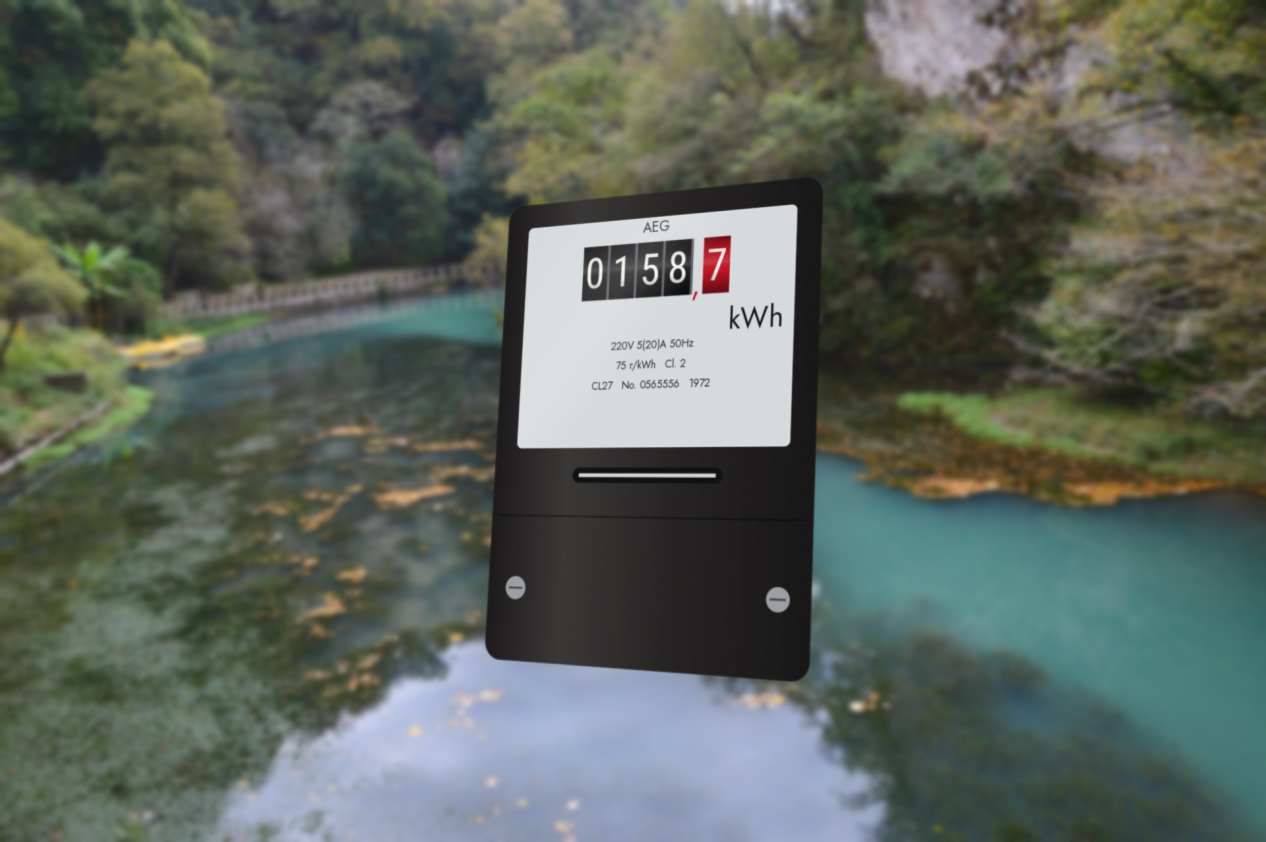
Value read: 158.7 kWh
